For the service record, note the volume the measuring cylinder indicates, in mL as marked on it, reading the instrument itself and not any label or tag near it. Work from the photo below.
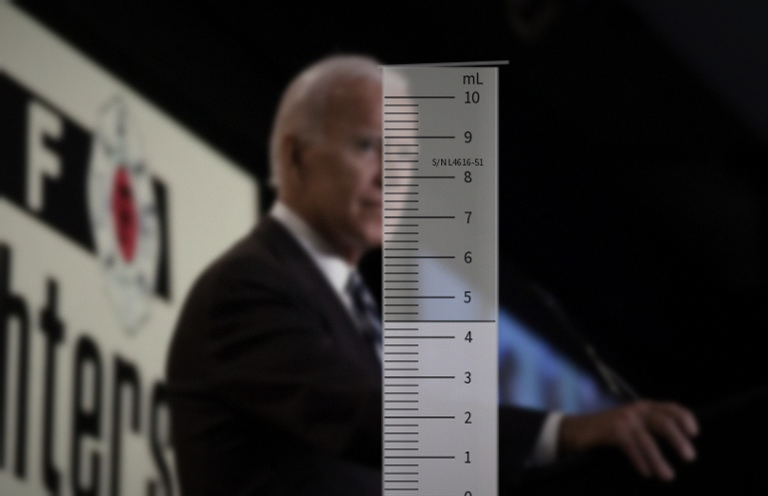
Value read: 4.4 mL
